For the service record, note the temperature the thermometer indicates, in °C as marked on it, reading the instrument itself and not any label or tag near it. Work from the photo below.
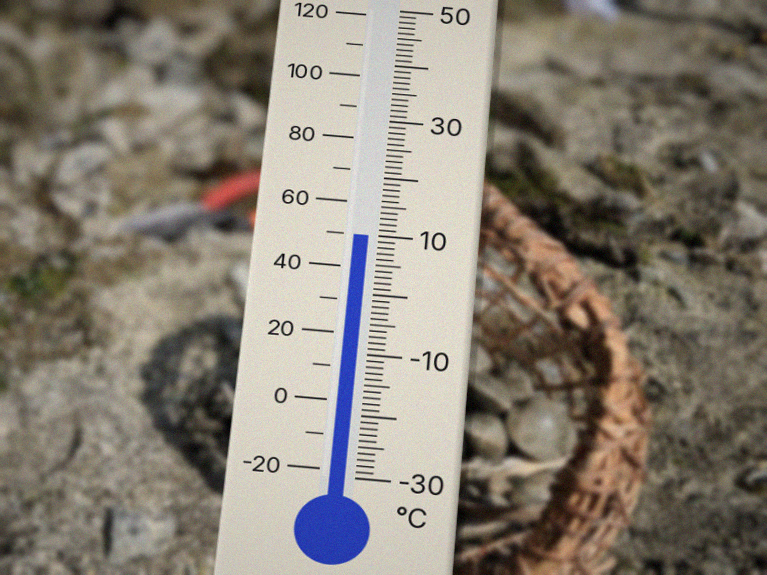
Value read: 10 °C
